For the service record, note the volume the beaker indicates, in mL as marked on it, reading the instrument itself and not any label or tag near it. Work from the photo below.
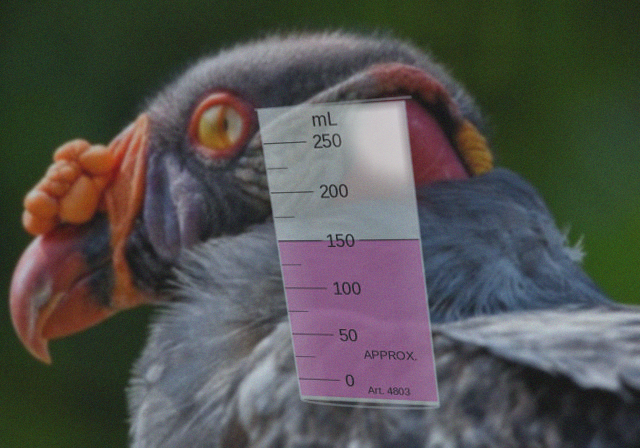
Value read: 150 mL
